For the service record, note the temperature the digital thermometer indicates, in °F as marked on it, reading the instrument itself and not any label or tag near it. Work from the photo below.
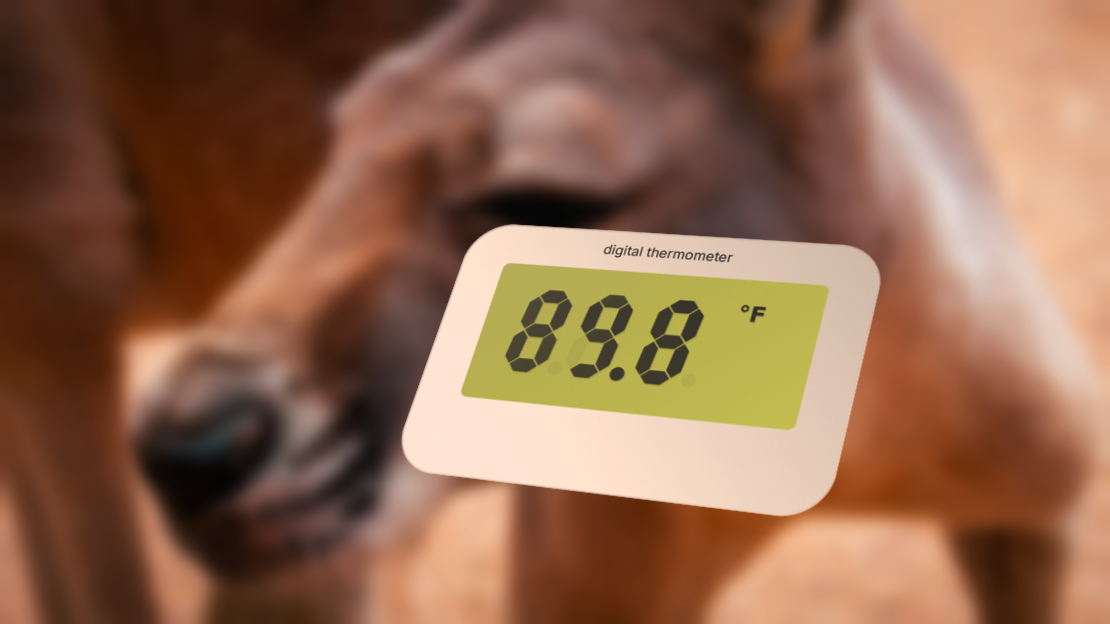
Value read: 89.8 °F
